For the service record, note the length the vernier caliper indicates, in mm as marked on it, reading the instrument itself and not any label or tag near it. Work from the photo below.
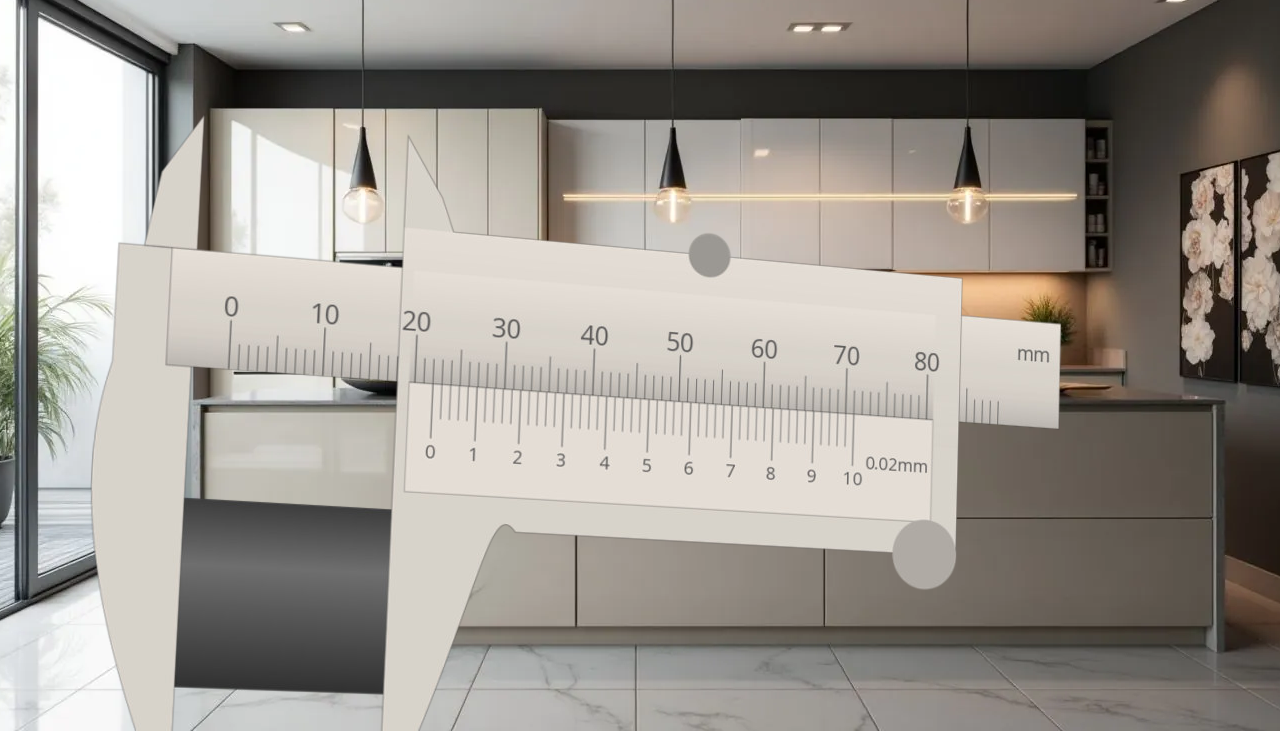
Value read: 22.0 mm
